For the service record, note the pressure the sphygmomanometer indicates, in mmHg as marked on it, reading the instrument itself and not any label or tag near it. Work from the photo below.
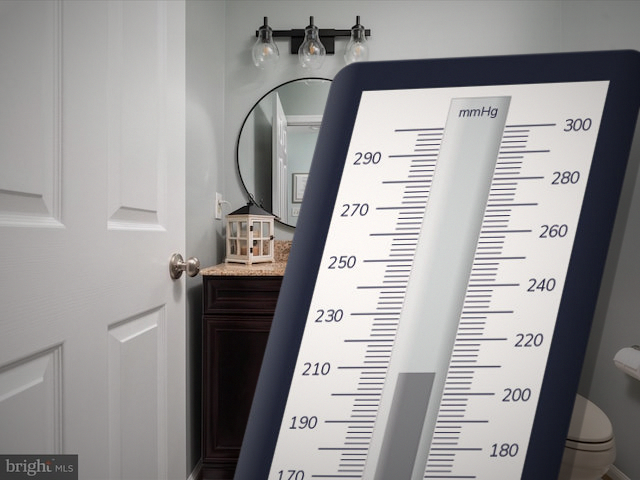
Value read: 208 mmHg
